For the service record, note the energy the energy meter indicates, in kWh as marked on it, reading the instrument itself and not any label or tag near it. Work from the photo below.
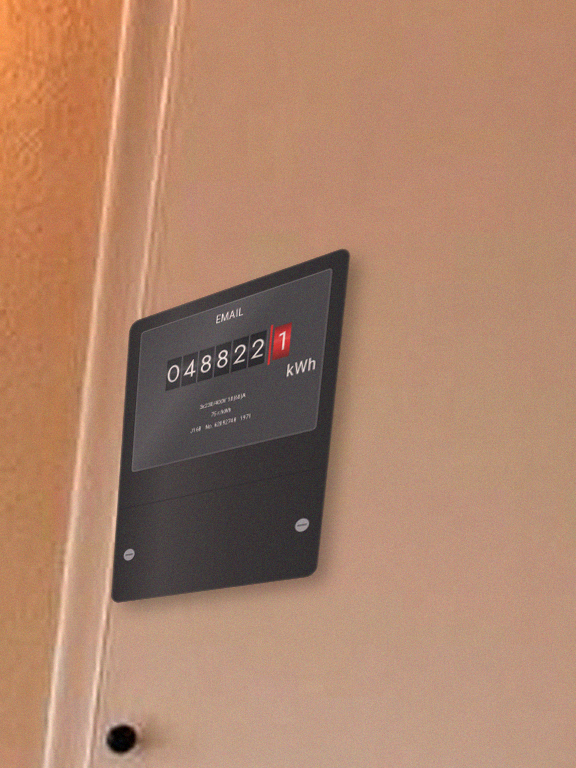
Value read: 48822.1 kWh
